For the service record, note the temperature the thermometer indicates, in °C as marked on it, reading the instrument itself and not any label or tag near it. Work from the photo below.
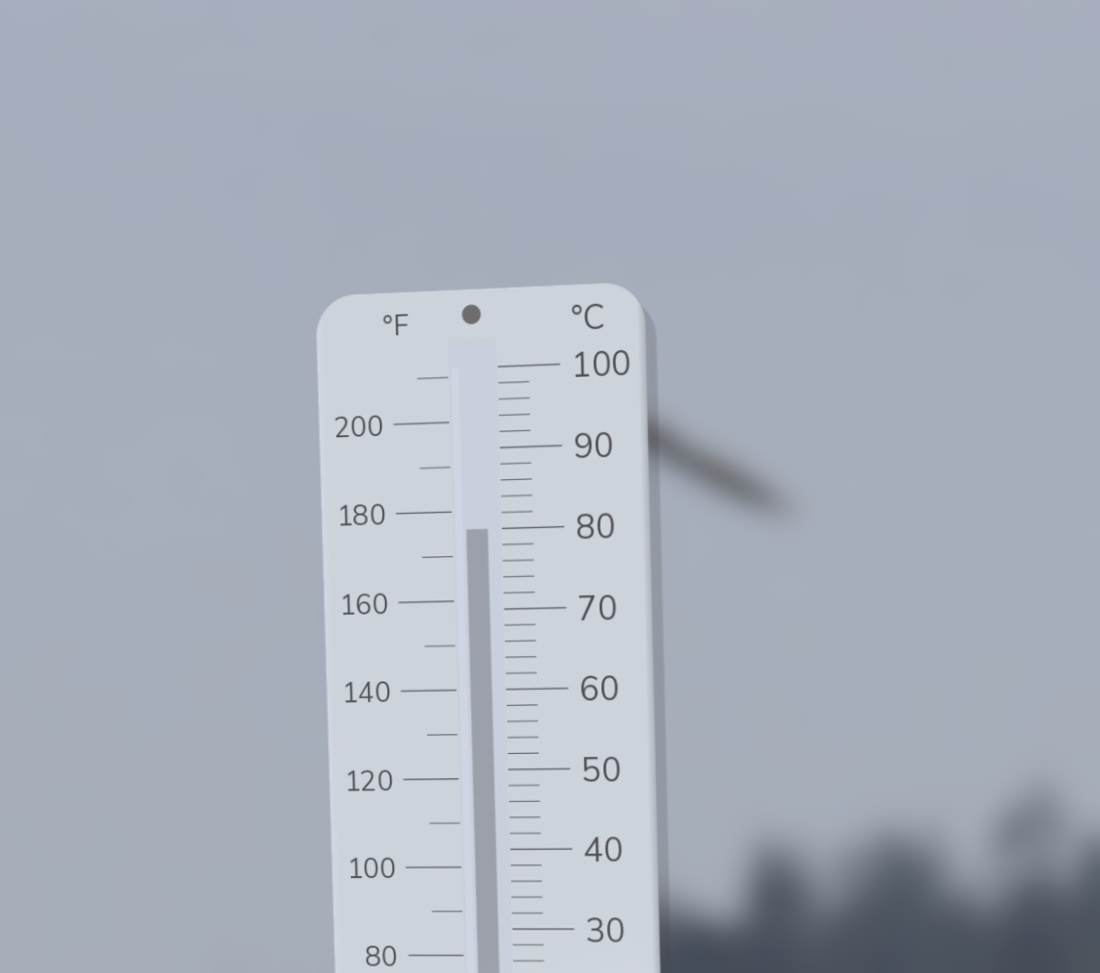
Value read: 80 °C
